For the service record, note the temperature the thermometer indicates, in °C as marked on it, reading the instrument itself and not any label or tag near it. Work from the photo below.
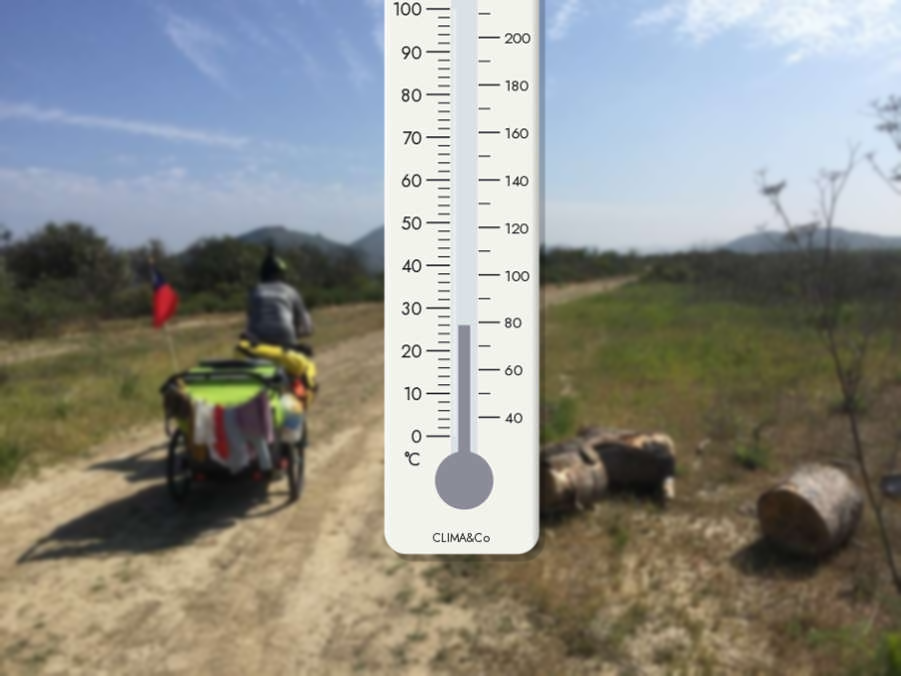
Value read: 26 °C
